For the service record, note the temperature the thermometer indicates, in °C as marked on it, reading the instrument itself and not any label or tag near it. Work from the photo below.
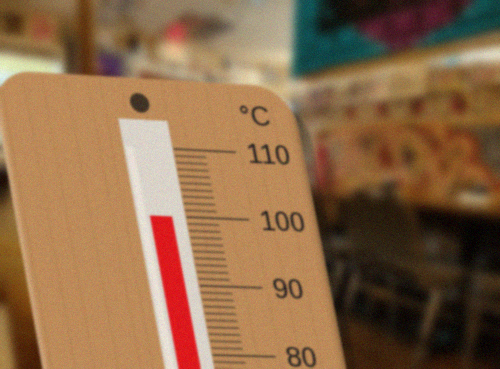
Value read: 100 °C
